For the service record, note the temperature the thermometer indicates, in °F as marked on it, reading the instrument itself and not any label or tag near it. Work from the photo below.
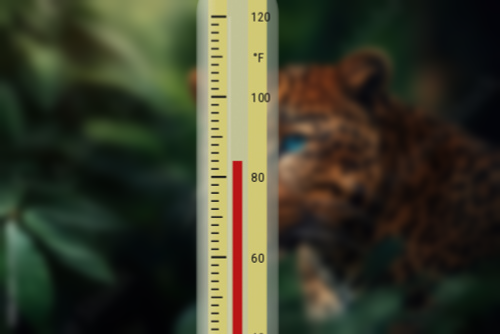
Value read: 84 °F
